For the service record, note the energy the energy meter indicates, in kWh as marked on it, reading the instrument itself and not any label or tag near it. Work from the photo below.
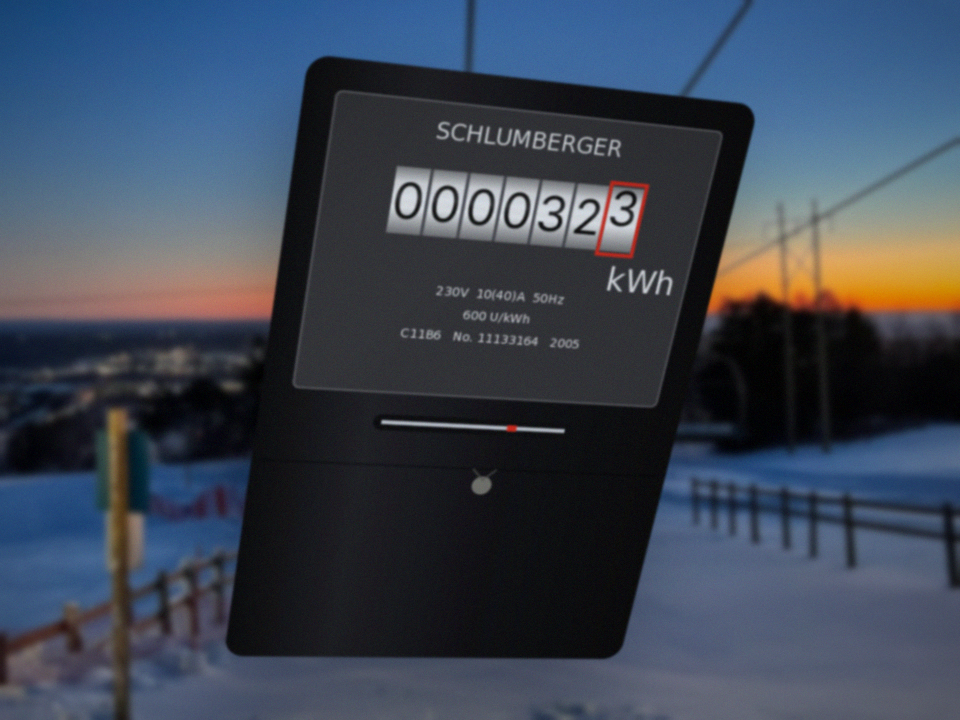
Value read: 32.3 kWh
